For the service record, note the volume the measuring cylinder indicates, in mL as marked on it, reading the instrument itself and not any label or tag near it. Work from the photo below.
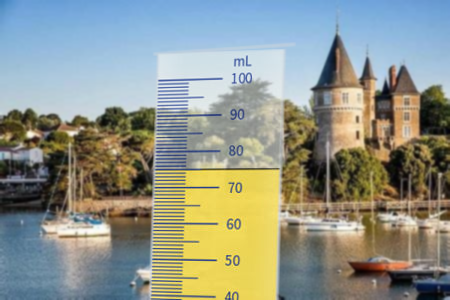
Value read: 75 mL
